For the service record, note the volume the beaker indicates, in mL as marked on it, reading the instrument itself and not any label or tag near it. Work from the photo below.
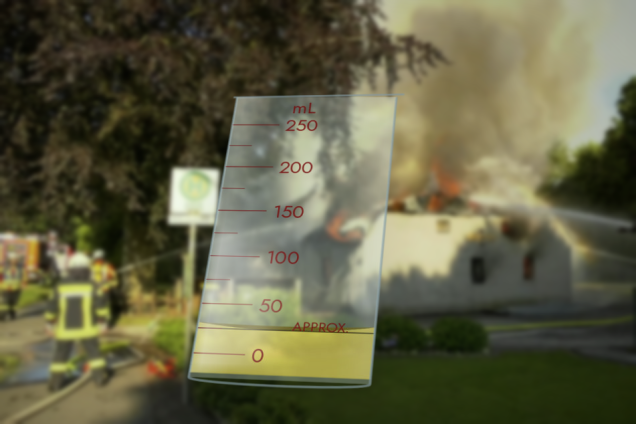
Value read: 25 mL
